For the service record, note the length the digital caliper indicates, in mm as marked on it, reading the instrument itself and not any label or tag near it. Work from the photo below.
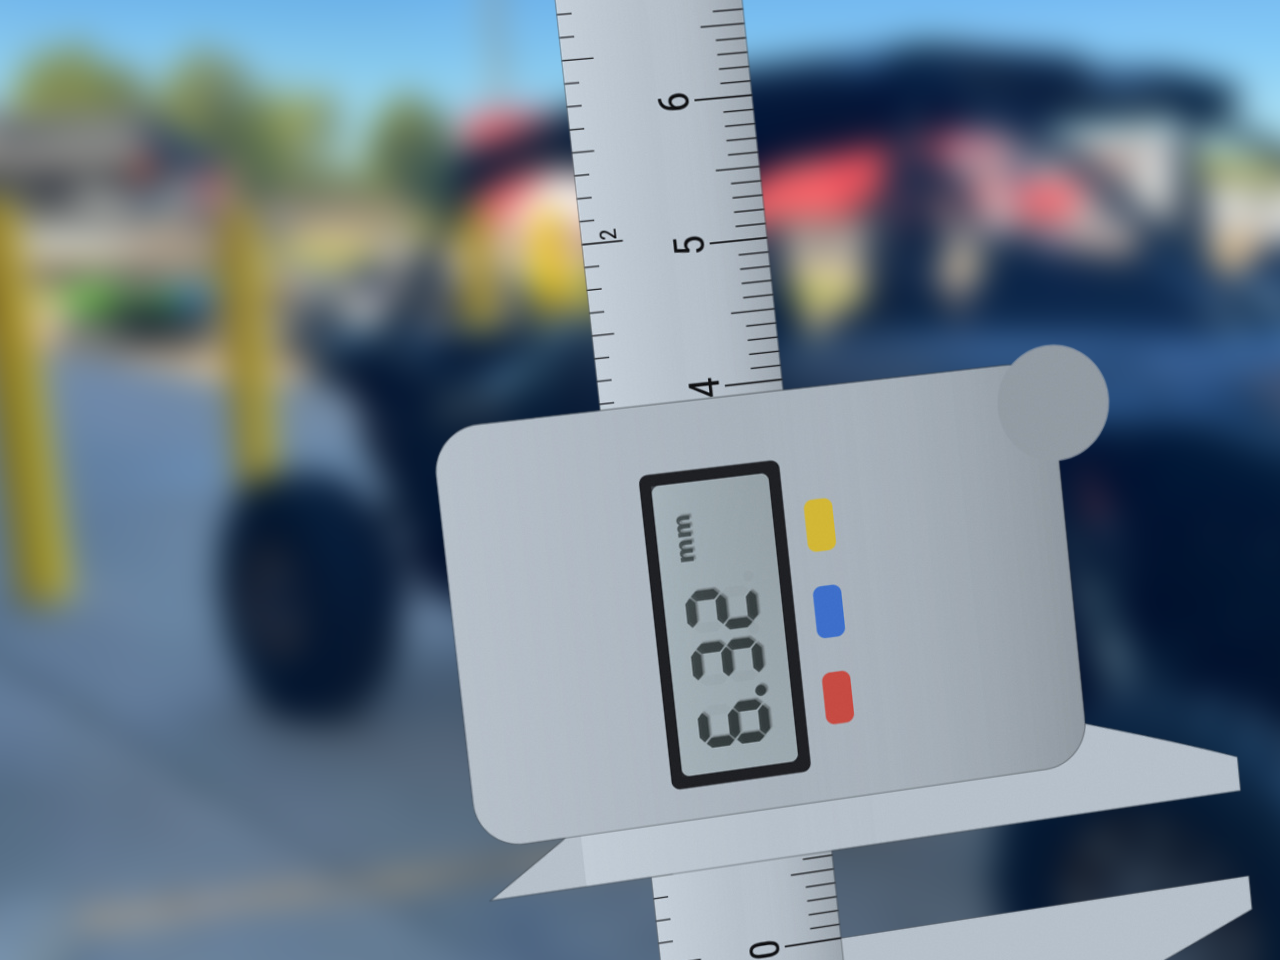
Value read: 6.32 mm
